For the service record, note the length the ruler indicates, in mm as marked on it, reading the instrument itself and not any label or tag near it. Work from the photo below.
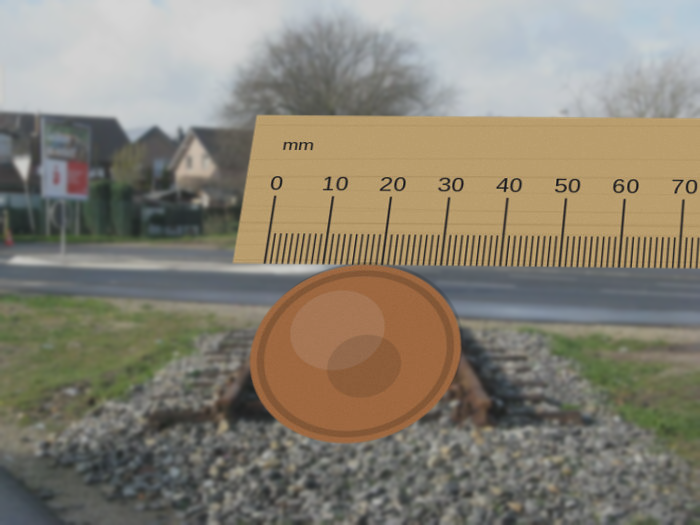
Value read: 35 mm
